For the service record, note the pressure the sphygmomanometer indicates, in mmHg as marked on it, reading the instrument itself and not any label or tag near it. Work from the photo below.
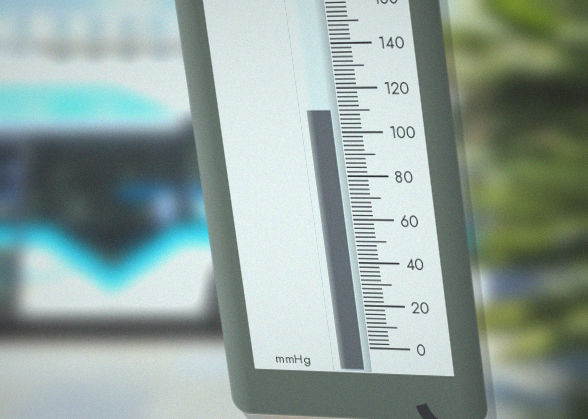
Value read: 110 mmHg
